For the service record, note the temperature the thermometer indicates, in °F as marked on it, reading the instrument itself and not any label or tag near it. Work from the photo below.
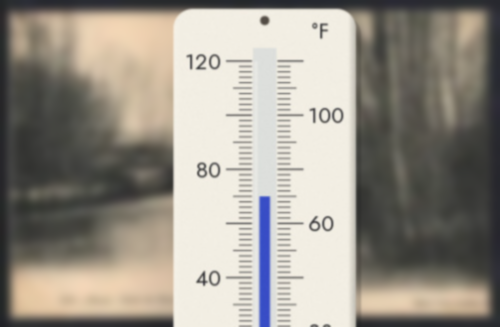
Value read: 70 °F
